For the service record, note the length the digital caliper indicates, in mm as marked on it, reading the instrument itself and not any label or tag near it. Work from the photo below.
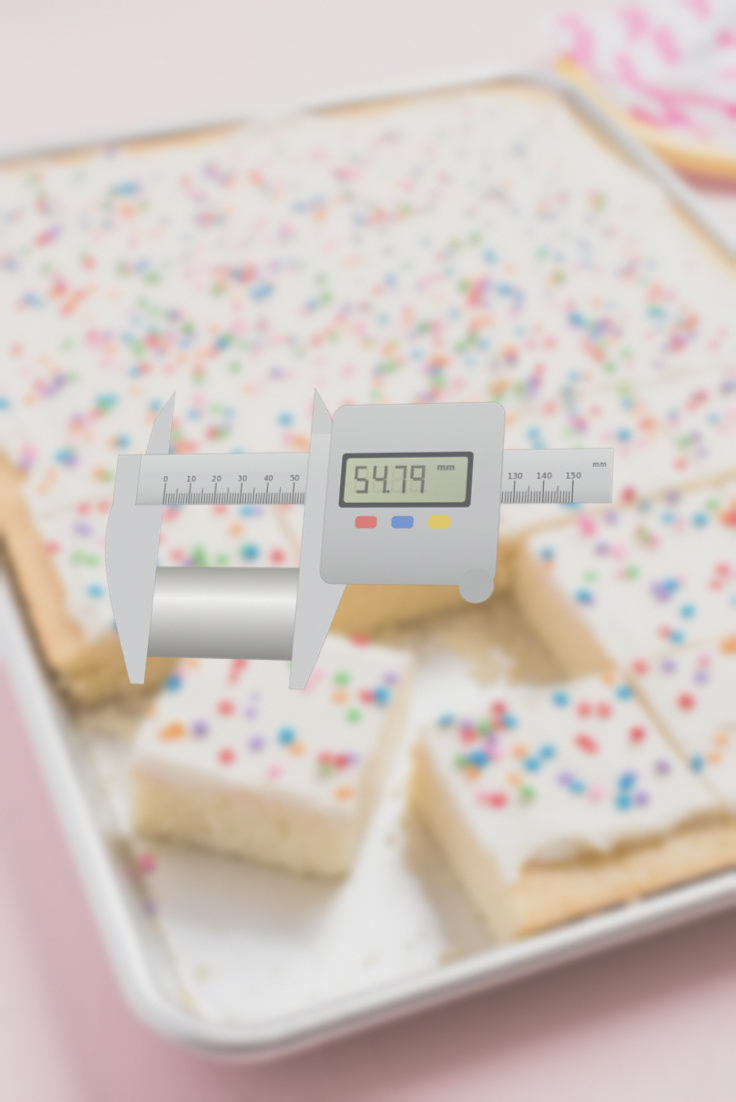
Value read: 54.79 mm
